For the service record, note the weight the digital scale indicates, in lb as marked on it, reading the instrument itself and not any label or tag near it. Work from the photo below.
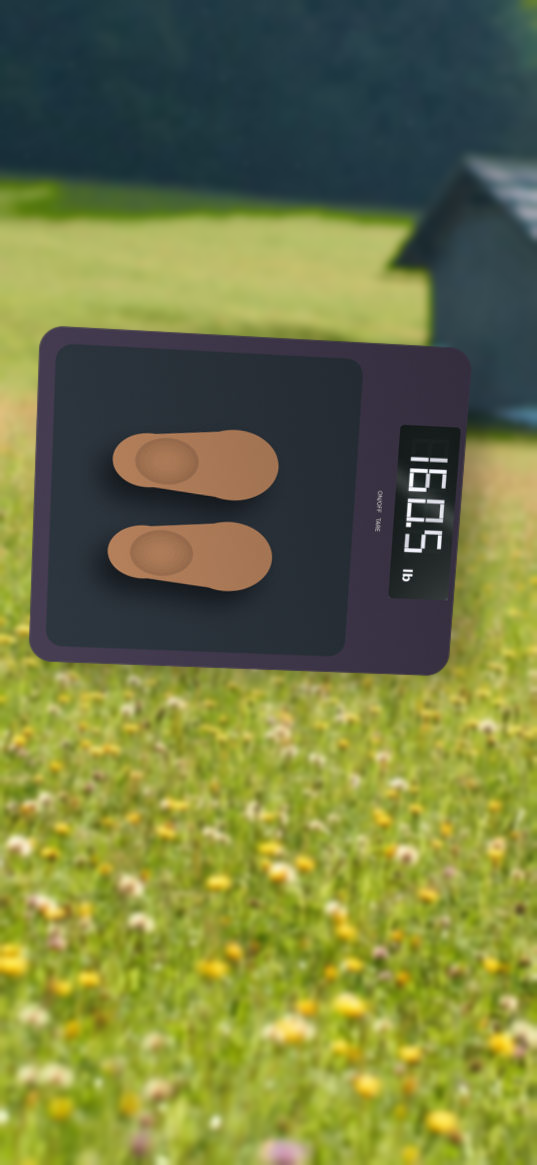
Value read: 160.5 lb
